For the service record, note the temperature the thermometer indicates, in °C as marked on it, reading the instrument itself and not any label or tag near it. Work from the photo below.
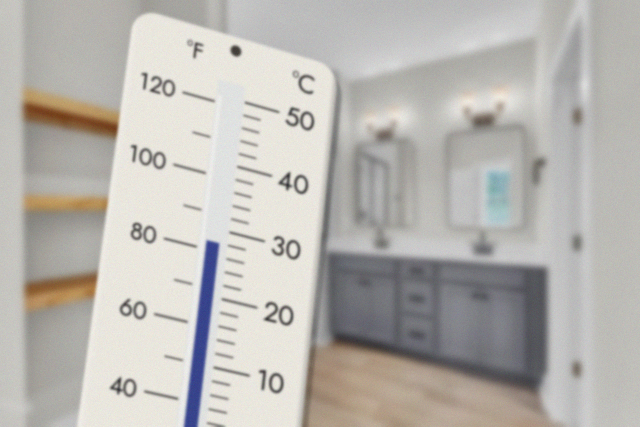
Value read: 28 °C
